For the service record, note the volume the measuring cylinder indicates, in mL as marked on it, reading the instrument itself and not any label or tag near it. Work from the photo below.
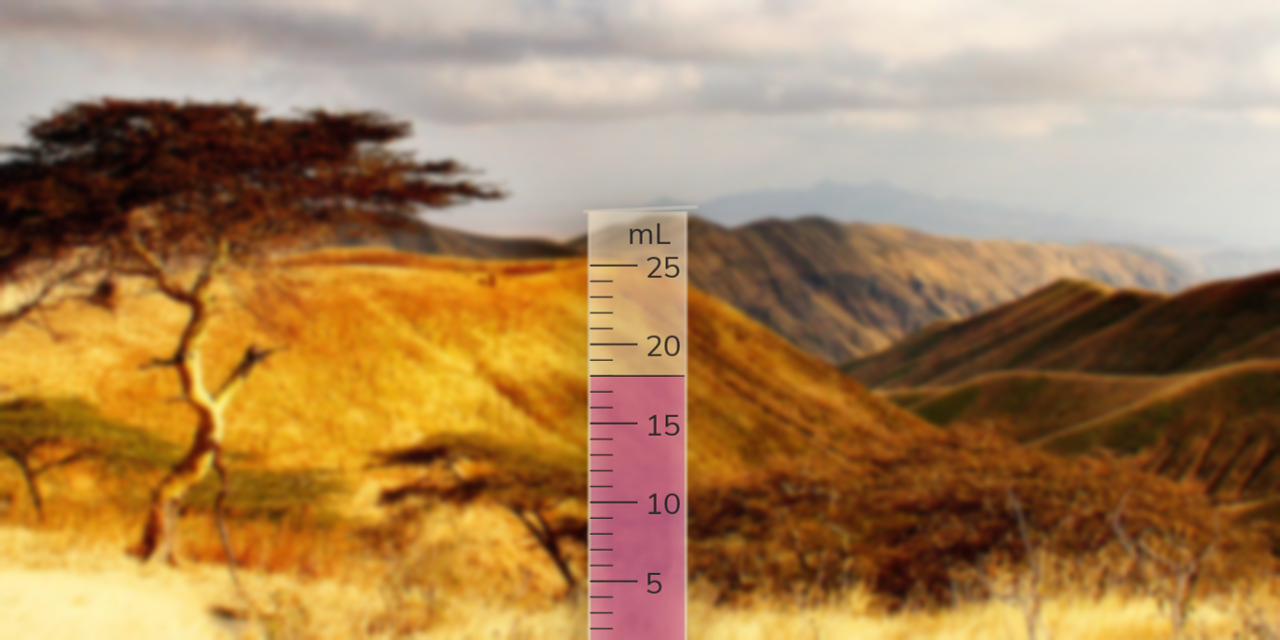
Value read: 18 mL
